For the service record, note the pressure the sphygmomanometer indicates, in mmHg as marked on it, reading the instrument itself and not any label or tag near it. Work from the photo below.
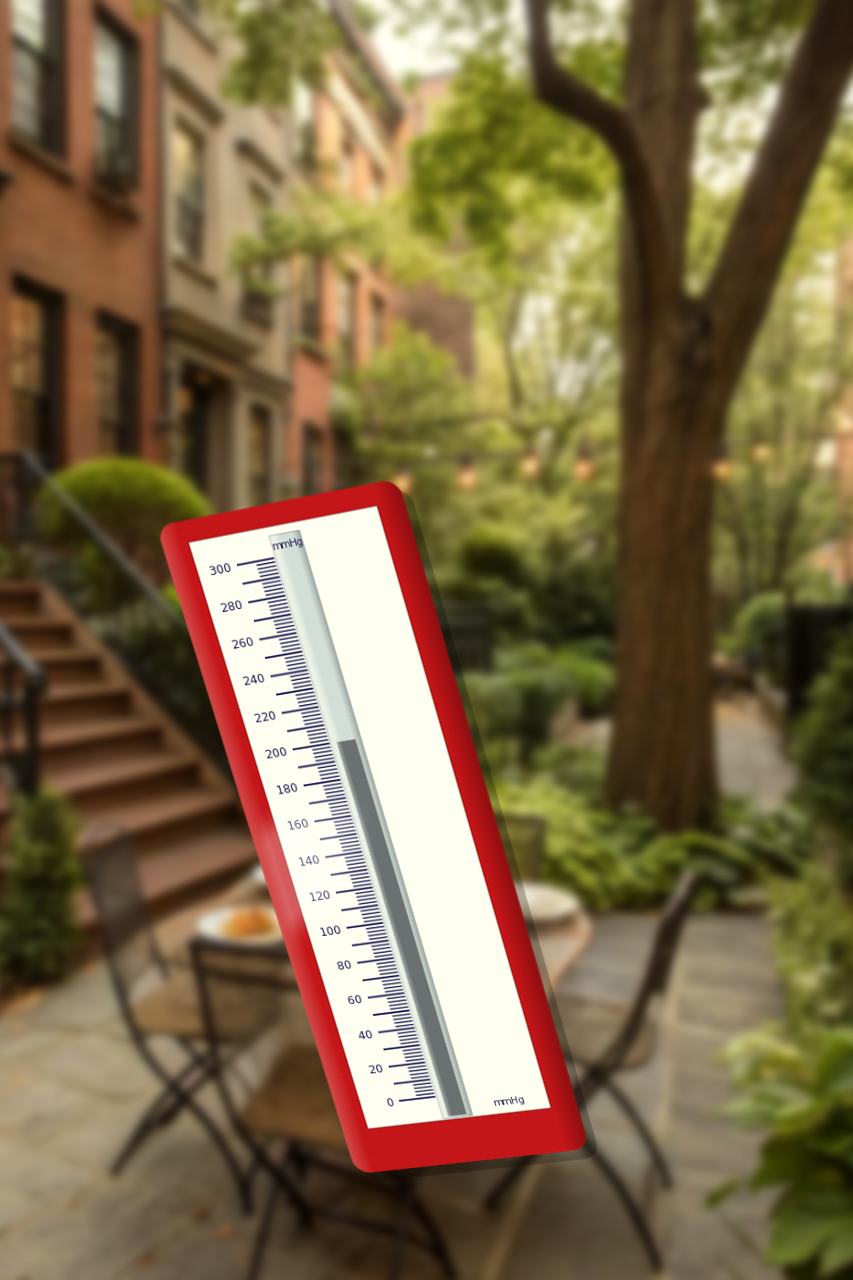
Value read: 200 mmHg
